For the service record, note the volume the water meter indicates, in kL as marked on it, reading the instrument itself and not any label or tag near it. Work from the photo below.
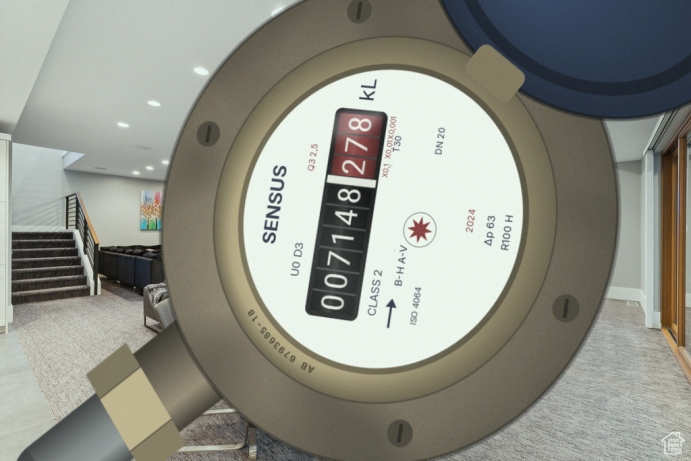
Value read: 7148.278 kL
